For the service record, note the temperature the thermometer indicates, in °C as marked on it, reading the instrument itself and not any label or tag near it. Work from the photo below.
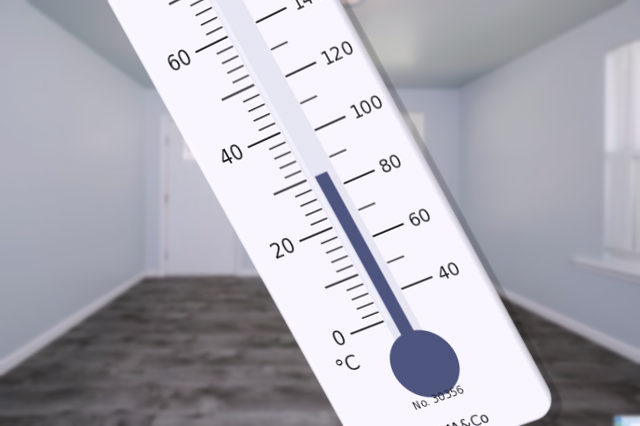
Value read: 30 °C
